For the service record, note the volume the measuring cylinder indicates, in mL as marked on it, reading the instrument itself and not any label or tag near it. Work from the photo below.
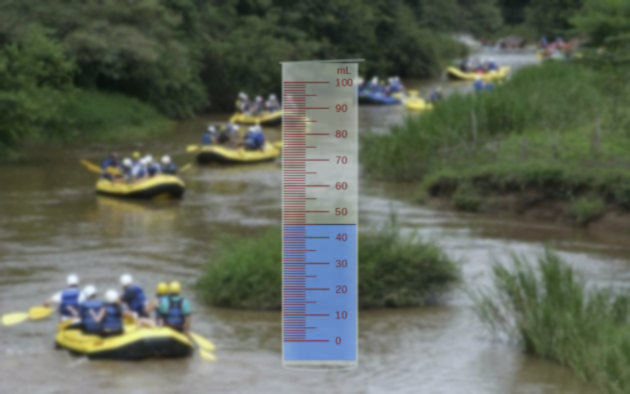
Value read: 45 mL
